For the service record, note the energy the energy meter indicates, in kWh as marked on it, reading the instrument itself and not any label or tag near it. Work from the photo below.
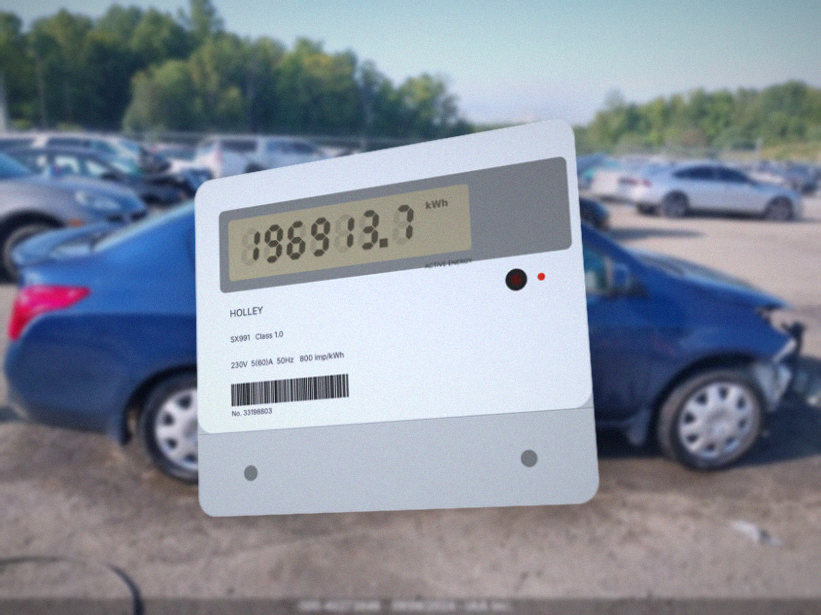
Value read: 196913.7 kWh
